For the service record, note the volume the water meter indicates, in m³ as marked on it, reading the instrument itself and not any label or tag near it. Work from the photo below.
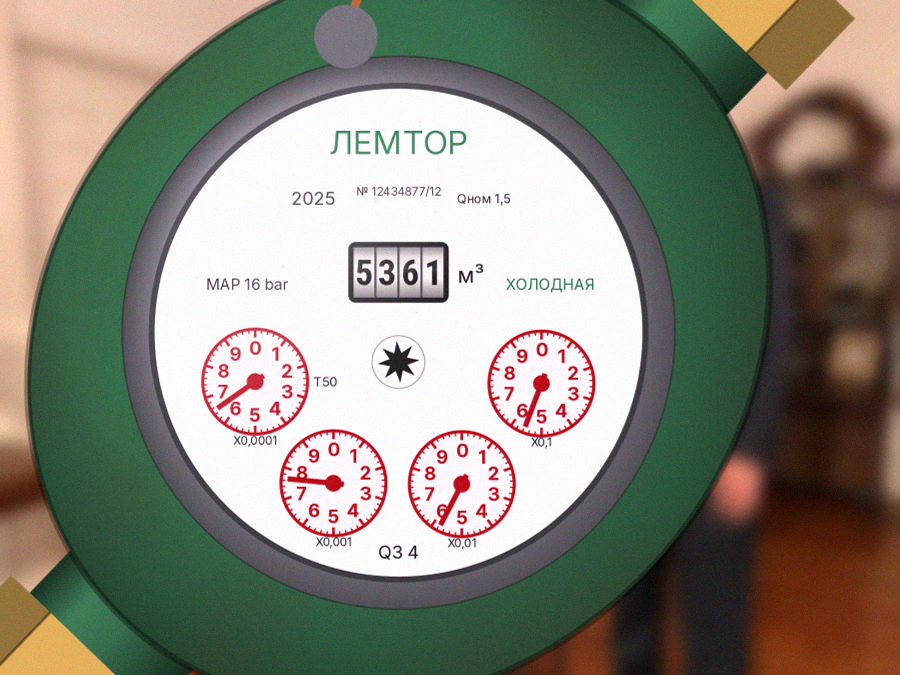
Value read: 5361.5576 m³
